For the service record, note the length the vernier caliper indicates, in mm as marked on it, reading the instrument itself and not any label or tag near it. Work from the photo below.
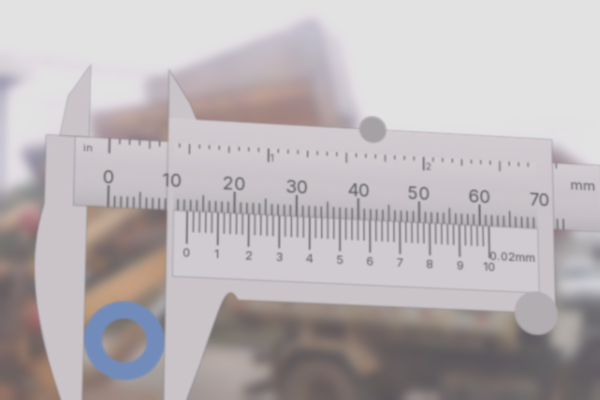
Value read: 12.5 mm
